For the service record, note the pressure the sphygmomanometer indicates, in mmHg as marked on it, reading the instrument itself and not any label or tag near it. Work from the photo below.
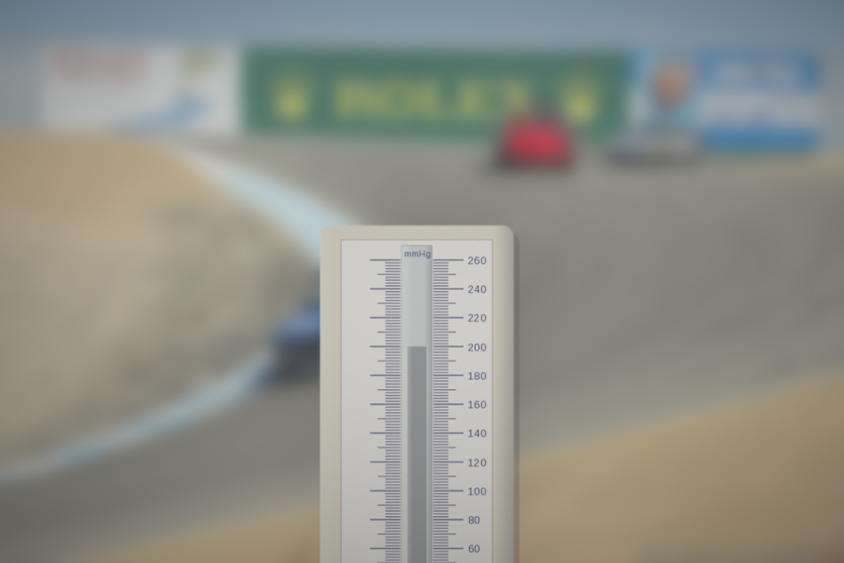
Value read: 200 mmHg
